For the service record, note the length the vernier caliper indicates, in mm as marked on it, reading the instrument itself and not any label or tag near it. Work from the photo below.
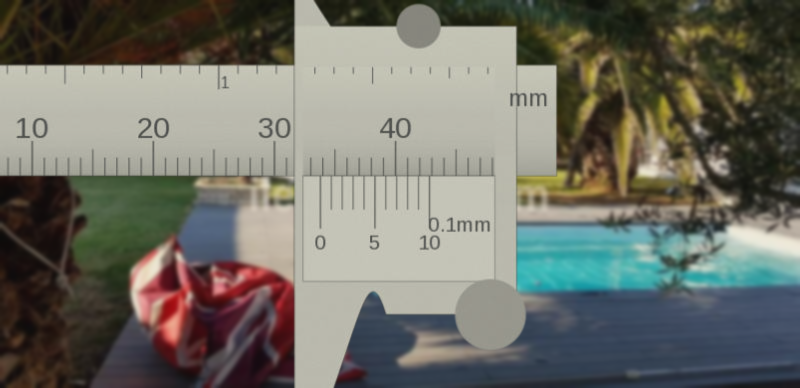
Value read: 33.8 mm
